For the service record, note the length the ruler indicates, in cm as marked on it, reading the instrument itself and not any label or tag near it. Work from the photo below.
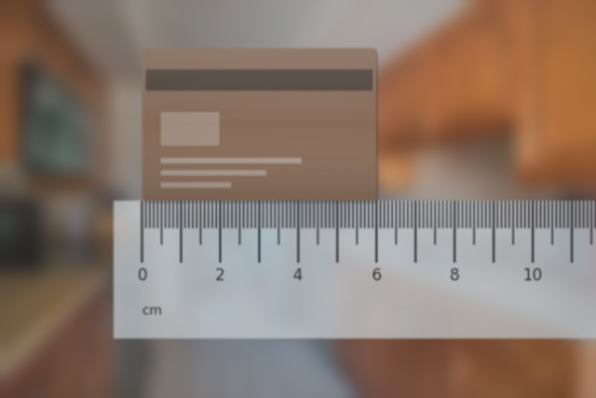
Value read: 6 cm
